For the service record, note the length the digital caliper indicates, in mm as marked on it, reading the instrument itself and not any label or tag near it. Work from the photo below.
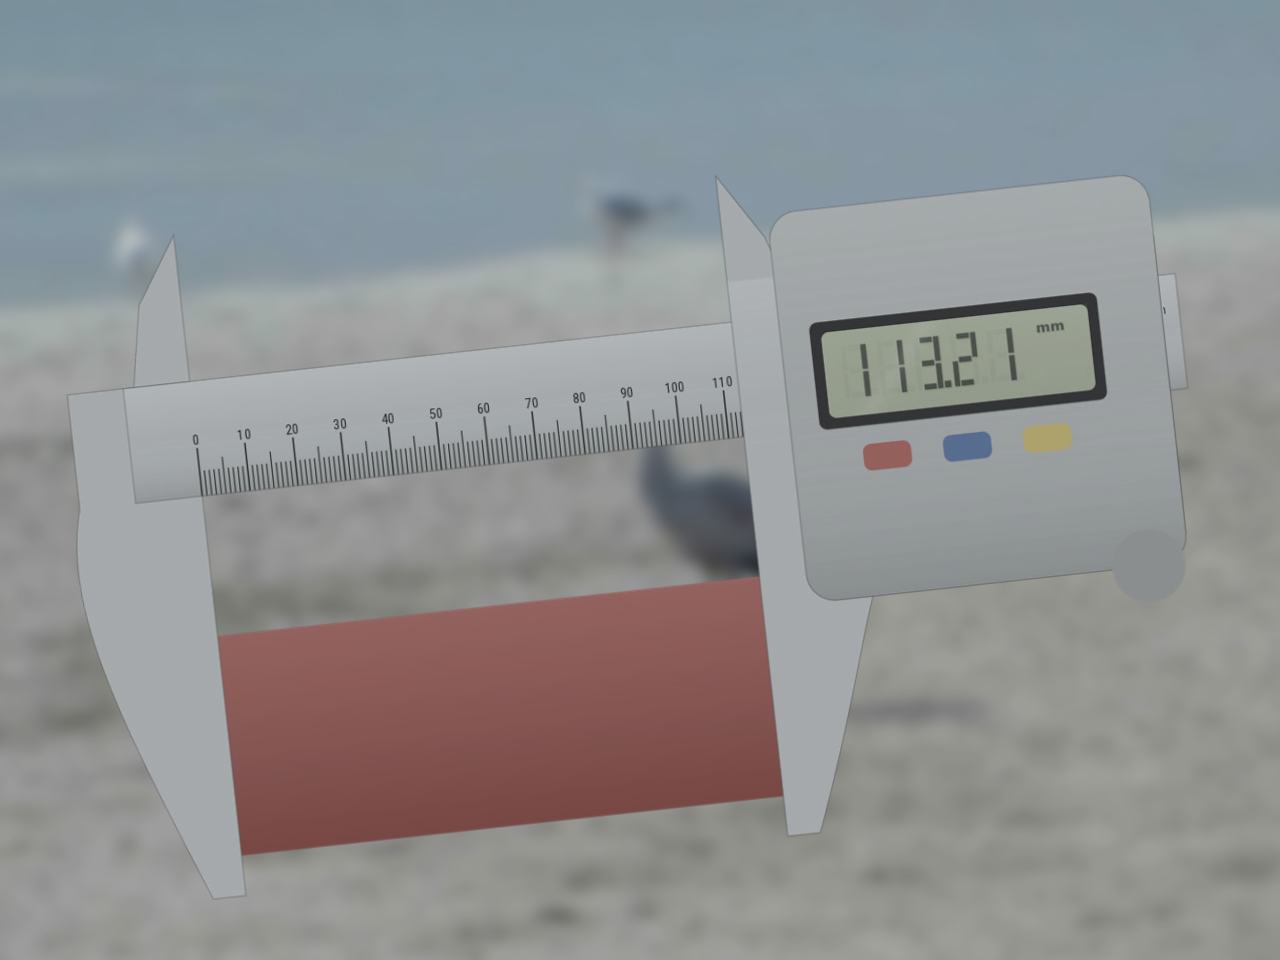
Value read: 113.21 mm
